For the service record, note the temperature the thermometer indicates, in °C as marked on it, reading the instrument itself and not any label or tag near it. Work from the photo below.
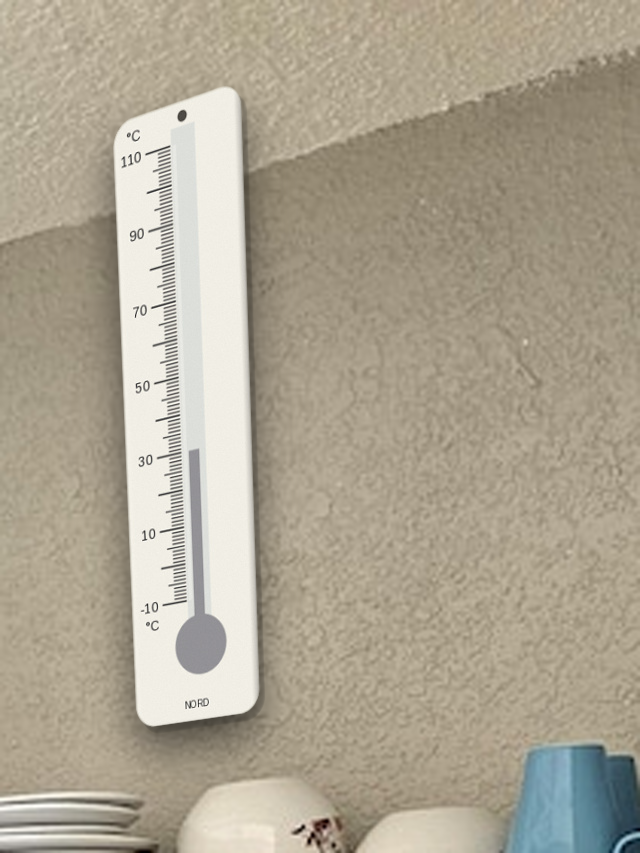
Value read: 30 °C
